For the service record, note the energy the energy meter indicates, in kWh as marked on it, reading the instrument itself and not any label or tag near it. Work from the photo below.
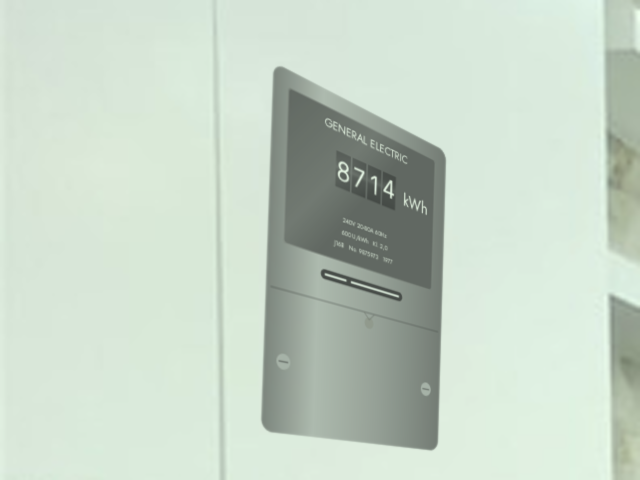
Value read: 8714 kWh
